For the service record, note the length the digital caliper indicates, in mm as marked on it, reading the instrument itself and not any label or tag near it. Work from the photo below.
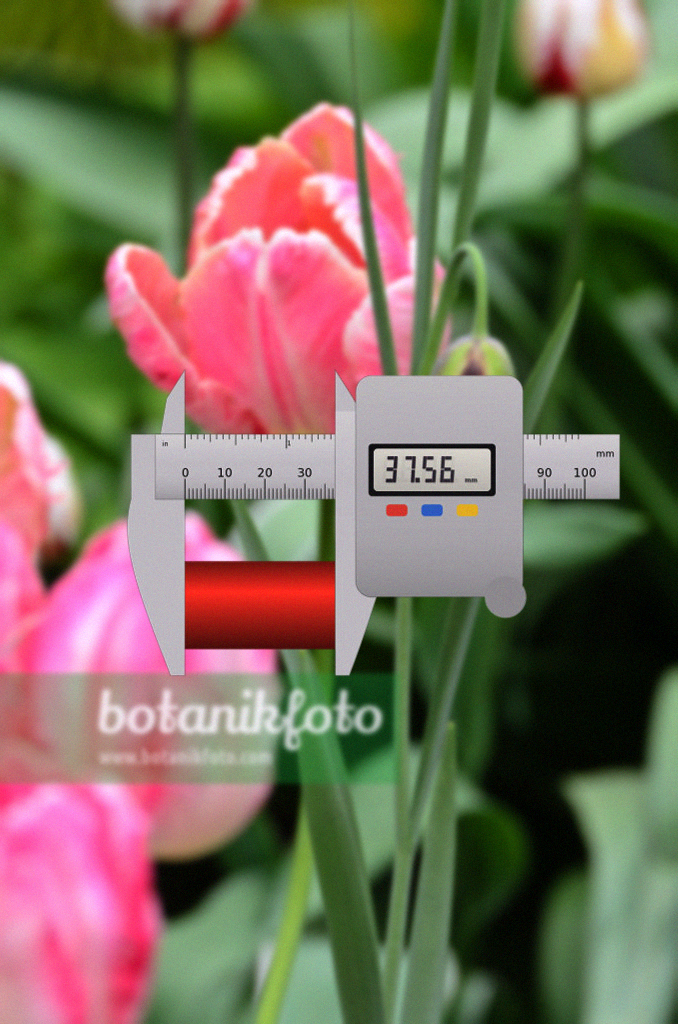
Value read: 37.56 mm
